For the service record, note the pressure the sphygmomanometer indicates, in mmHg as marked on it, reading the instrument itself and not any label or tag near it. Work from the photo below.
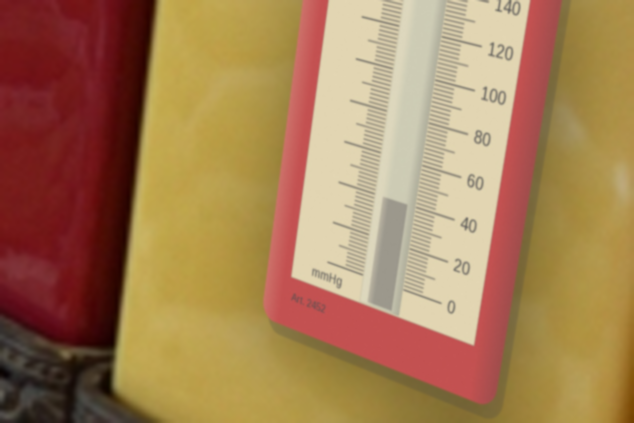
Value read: 40 mmHg
